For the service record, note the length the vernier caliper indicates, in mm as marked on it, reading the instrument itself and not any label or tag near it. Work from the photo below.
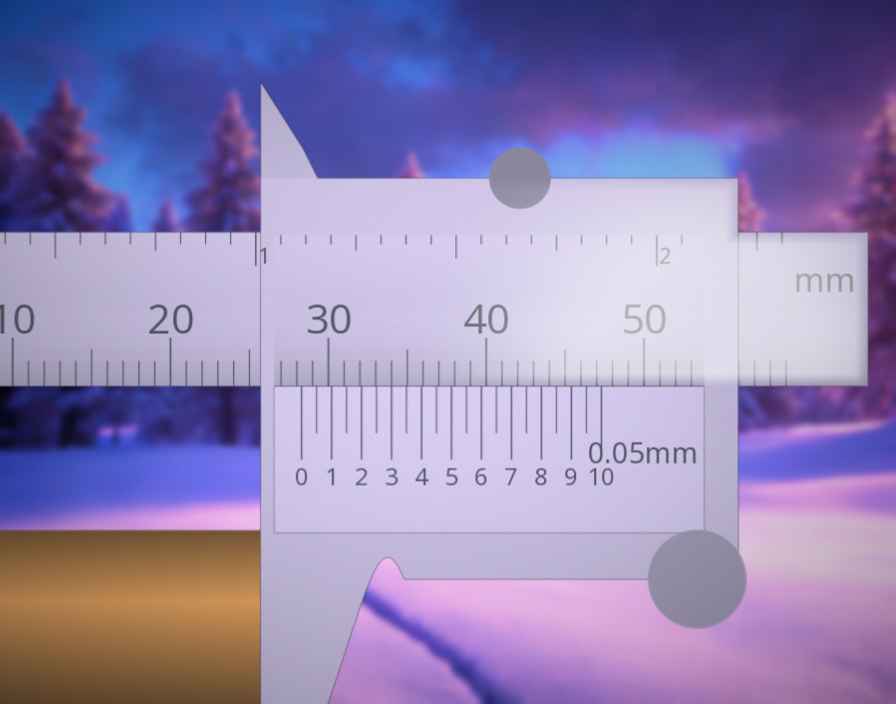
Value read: 28.3 mm
